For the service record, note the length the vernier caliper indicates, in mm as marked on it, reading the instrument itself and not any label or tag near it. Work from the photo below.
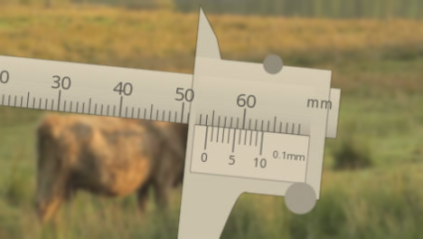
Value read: 54.2 mm
